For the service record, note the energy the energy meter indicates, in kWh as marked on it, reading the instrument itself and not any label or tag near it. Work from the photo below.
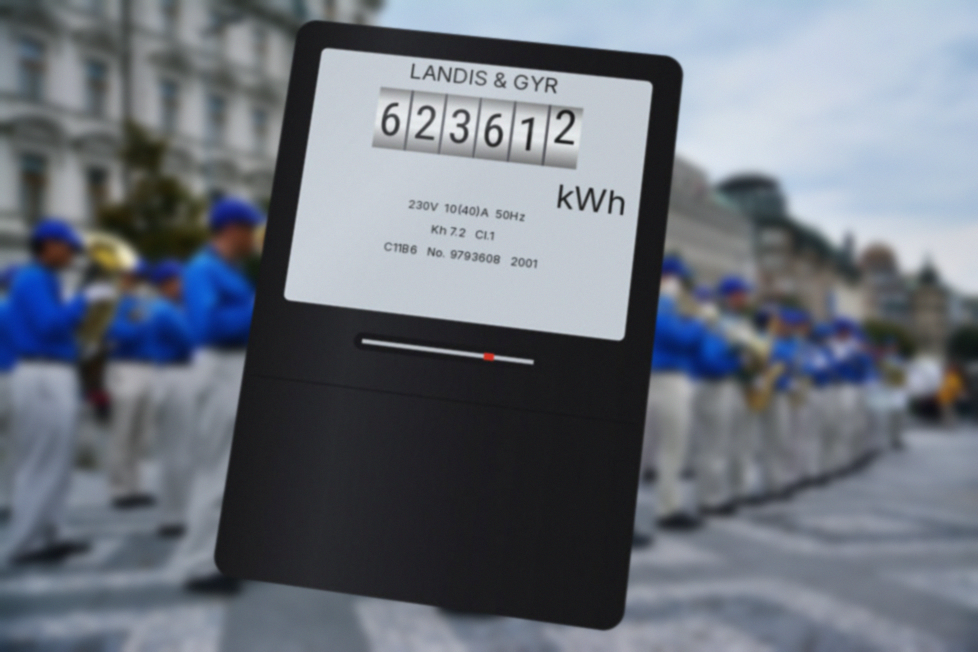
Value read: 623612 kWh
